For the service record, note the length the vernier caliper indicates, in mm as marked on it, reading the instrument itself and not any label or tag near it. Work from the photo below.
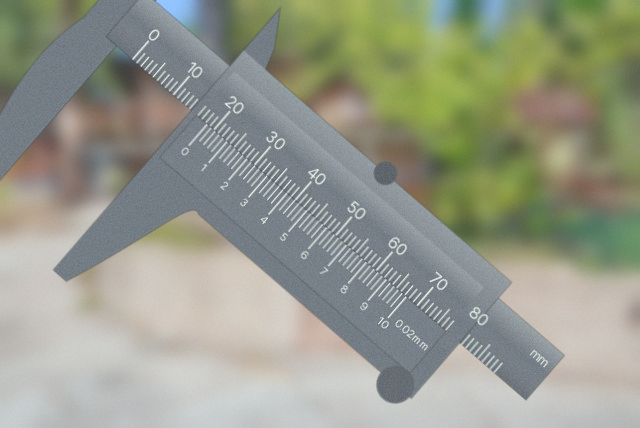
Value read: 18.4 mm
